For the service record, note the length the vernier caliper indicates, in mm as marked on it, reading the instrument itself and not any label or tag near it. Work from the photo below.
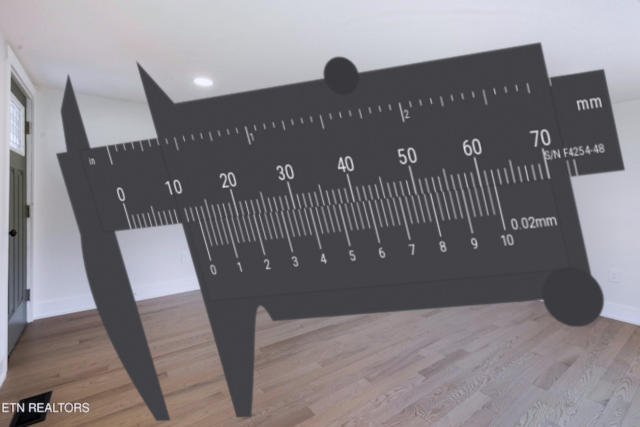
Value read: 13.0 mm
